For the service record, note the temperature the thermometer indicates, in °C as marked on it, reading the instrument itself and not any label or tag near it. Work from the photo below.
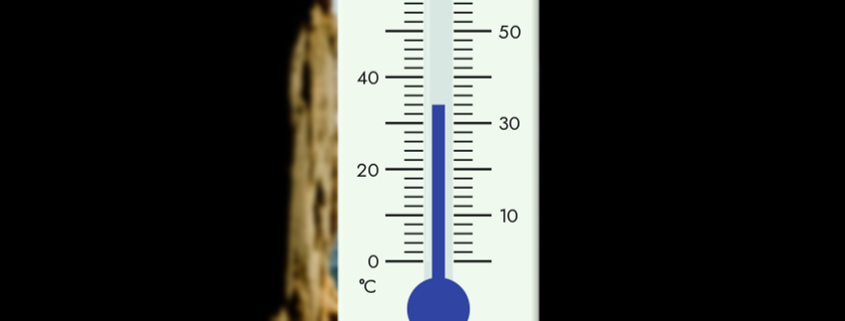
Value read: 34 °C
